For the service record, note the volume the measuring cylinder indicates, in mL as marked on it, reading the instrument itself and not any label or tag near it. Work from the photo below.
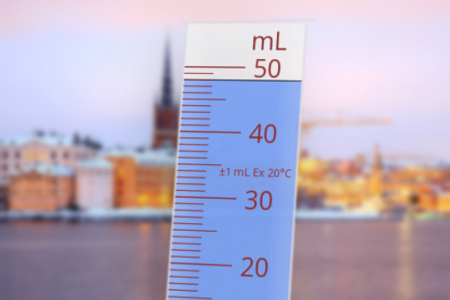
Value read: 48 mL
